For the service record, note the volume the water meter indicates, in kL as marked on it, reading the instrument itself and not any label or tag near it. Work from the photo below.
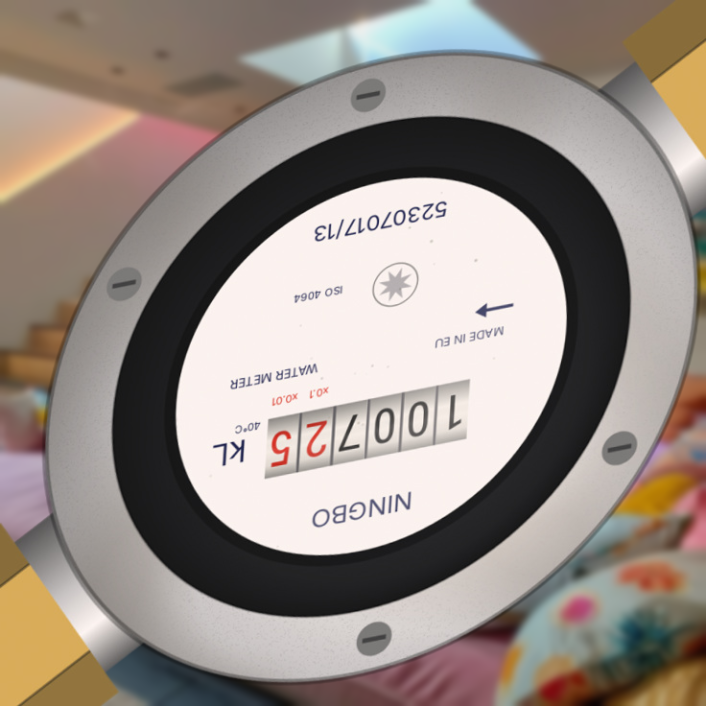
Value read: 1007.25 kL
